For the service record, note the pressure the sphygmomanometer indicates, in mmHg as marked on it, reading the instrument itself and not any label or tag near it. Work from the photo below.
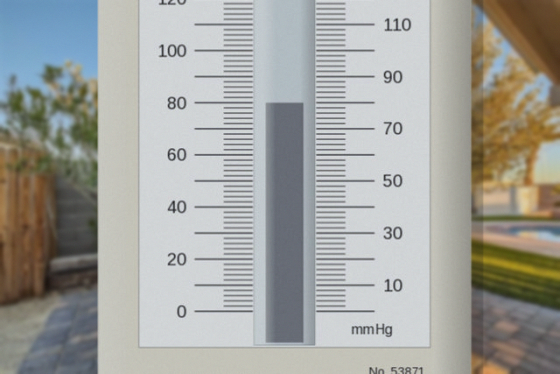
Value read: 80 mmHg
